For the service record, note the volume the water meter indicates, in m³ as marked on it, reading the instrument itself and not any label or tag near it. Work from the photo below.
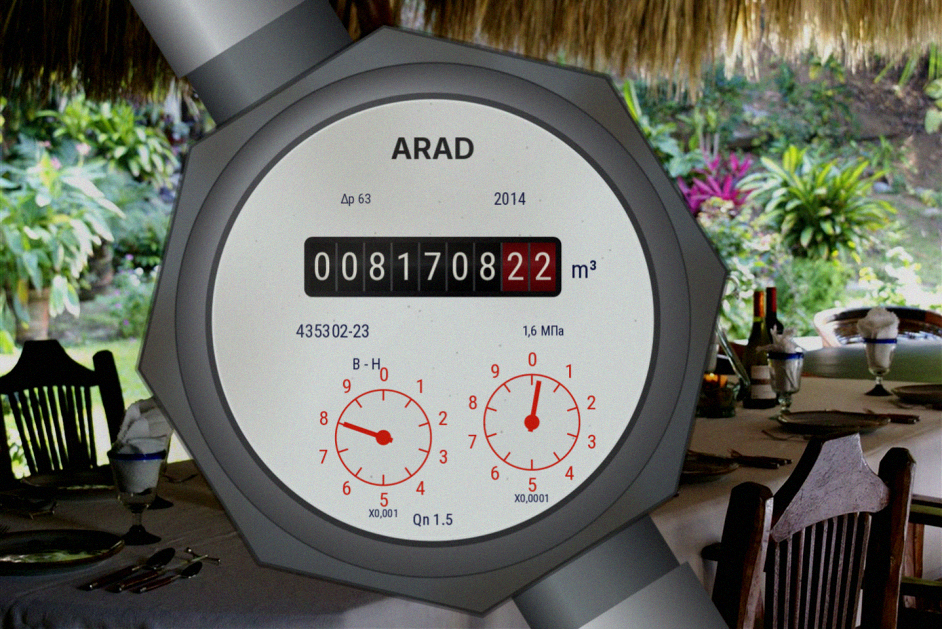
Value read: 81708.2280 m³
